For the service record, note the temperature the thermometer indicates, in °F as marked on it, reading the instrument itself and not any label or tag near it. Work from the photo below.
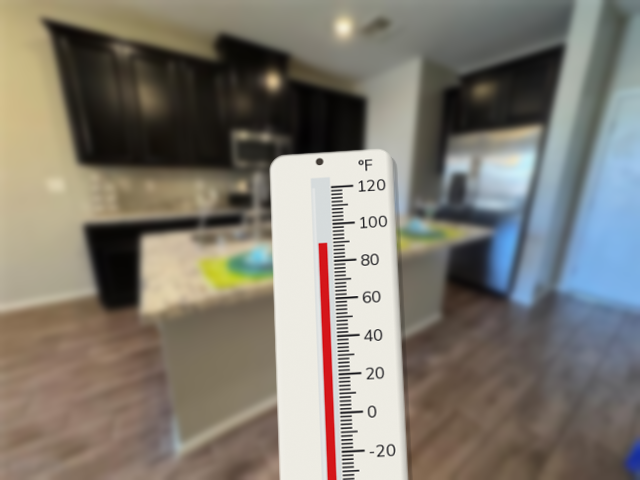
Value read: 90 °F
